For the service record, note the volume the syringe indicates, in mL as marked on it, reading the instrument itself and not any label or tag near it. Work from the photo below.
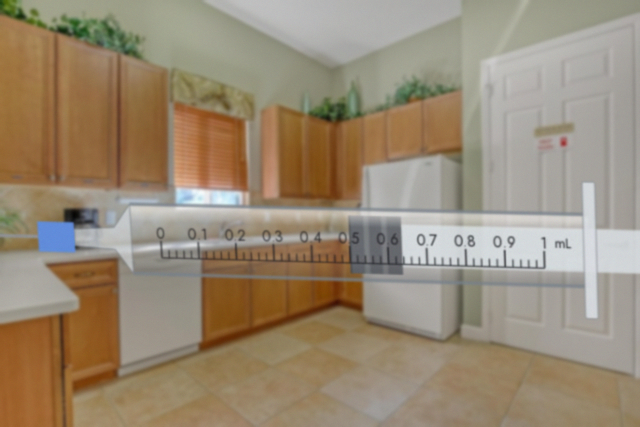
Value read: 0.5 mL
